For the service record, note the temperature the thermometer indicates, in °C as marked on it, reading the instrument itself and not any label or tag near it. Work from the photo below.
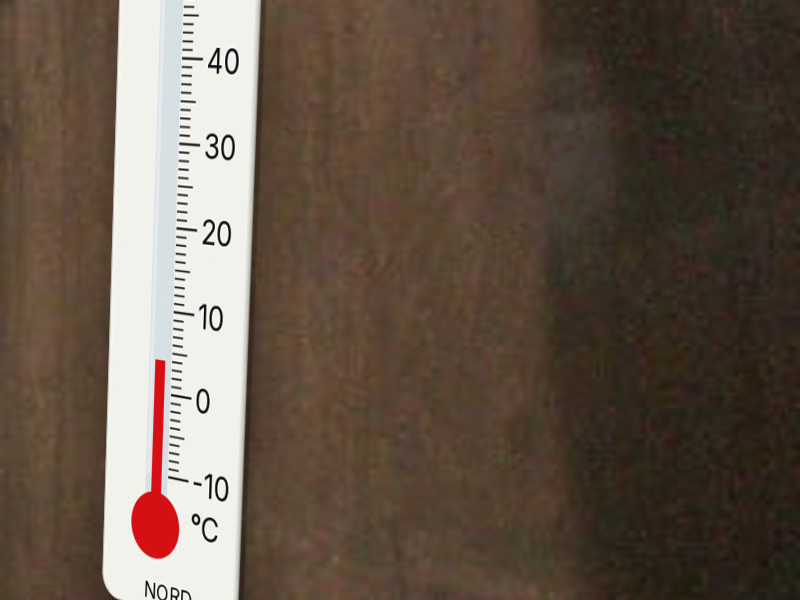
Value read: 4 °C
